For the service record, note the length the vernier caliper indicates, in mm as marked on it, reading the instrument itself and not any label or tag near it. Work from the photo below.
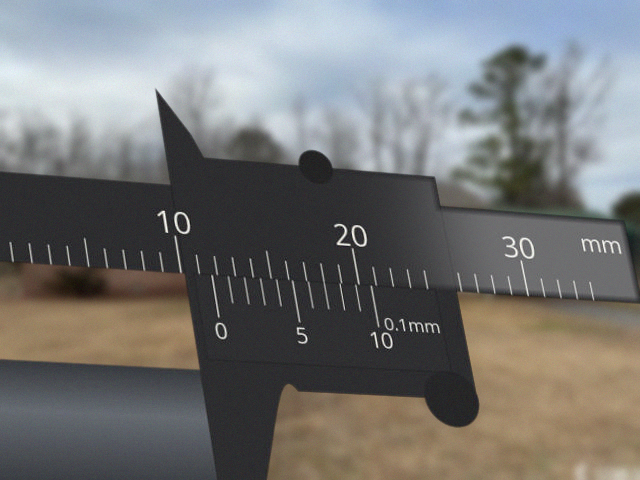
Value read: 11.7 mm
